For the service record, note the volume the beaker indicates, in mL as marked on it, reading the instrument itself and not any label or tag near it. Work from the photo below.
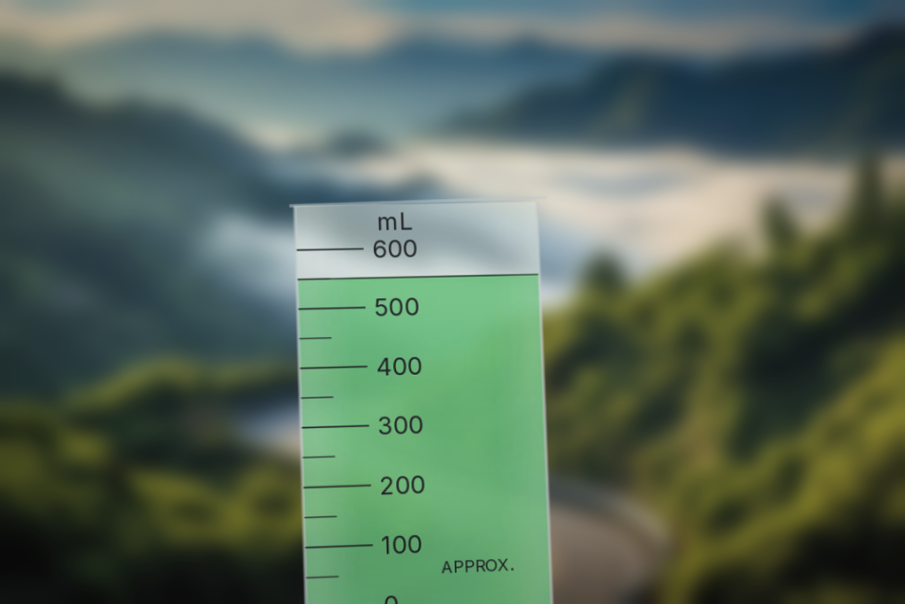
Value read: 550 mL
